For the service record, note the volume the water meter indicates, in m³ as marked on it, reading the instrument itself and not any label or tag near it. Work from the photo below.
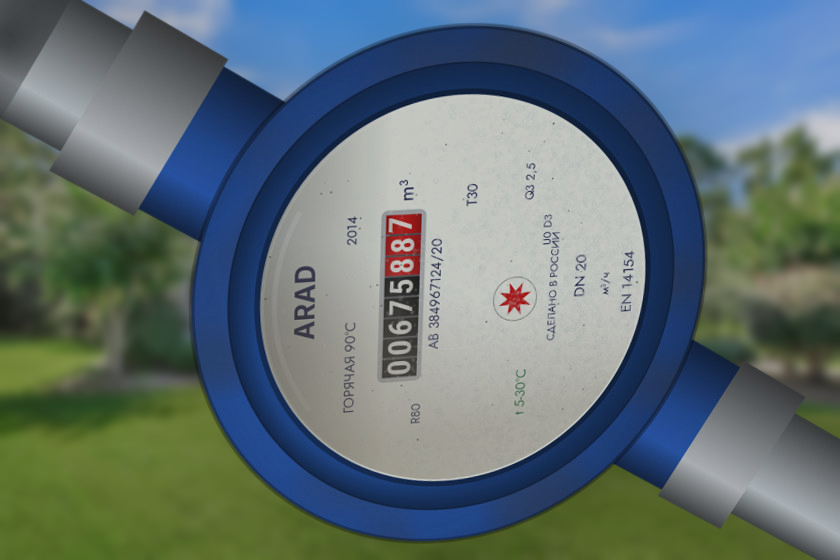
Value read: 675.887 m³
